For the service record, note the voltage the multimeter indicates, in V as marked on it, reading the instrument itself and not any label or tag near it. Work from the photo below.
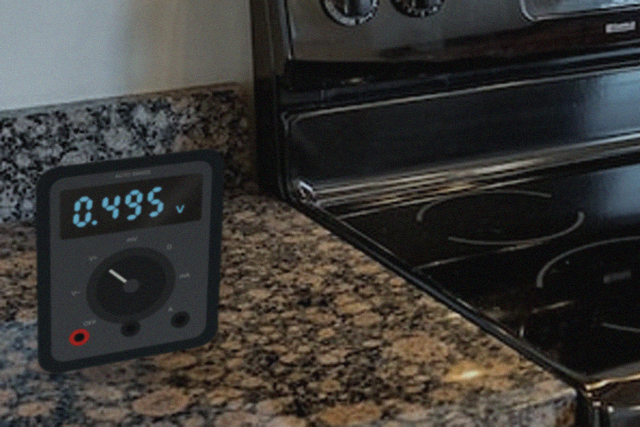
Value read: 0.495 V
